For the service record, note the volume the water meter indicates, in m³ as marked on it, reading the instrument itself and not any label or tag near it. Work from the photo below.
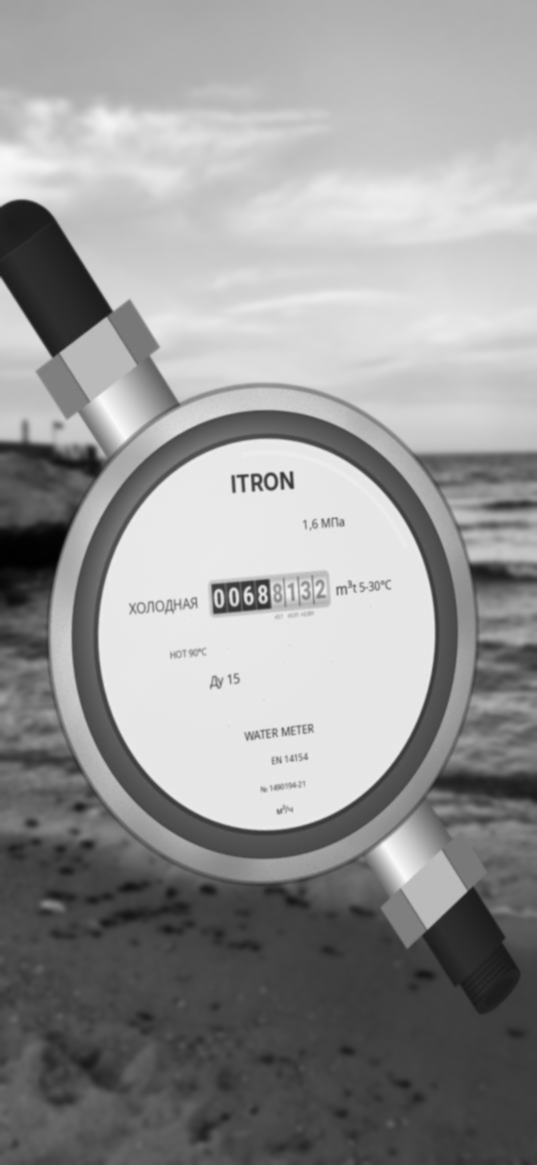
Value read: 68.8132 m³
